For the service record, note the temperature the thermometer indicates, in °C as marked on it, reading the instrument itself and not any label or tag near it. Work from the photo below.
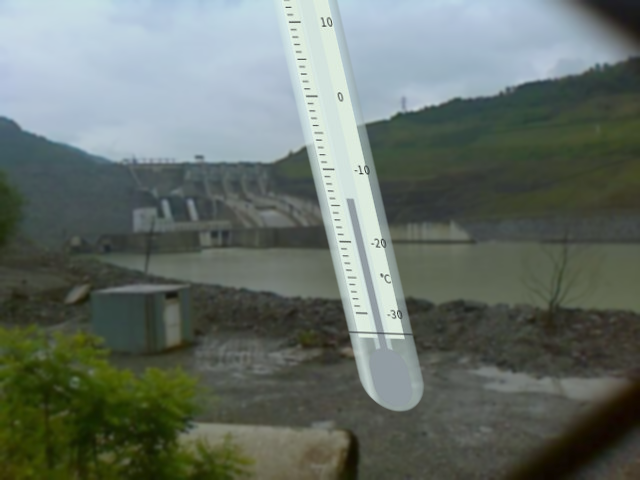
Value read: -14 °C
